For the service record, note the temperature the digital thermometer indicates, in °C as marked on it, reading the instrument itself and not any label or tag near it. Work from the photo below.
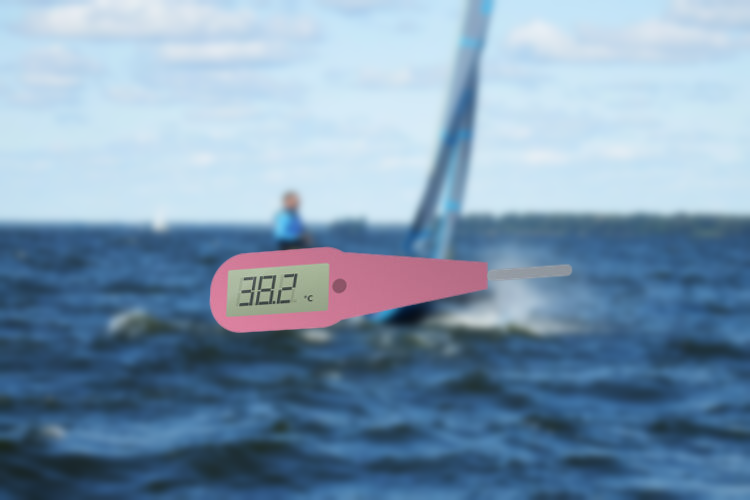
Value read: 38.2 °C
